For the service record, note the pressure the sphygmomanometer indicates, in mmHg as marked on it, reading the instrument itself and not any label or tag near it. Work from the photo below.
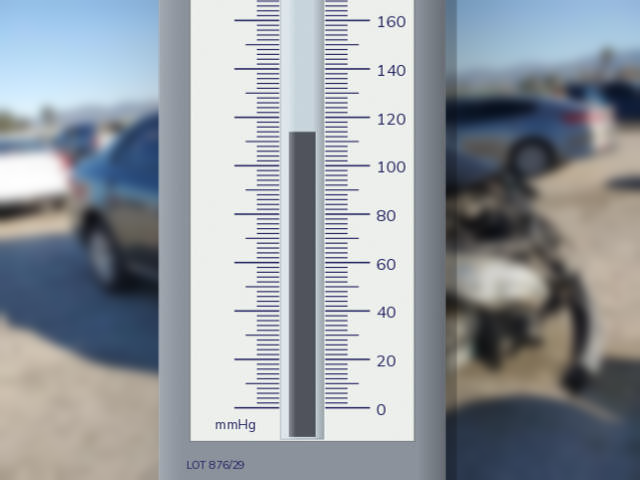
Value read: 114 mmHg
